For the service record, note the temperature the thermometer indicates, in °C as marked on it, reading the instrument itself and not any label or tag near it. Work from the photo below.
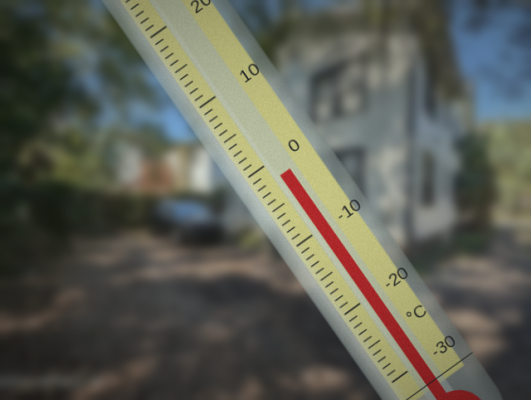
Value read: -2 °C
